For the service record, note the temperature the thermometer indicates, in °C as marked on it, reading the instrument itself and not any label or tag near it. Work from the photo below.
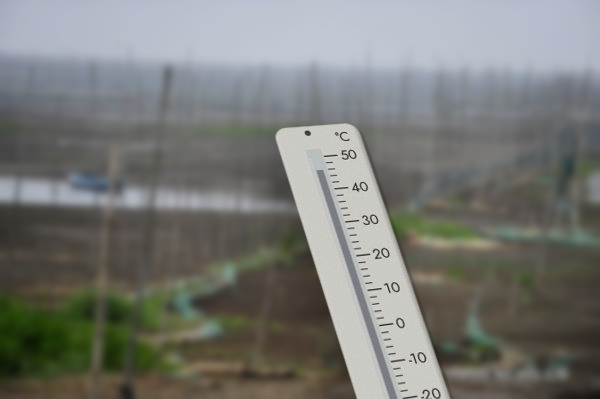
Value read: 46 °C
